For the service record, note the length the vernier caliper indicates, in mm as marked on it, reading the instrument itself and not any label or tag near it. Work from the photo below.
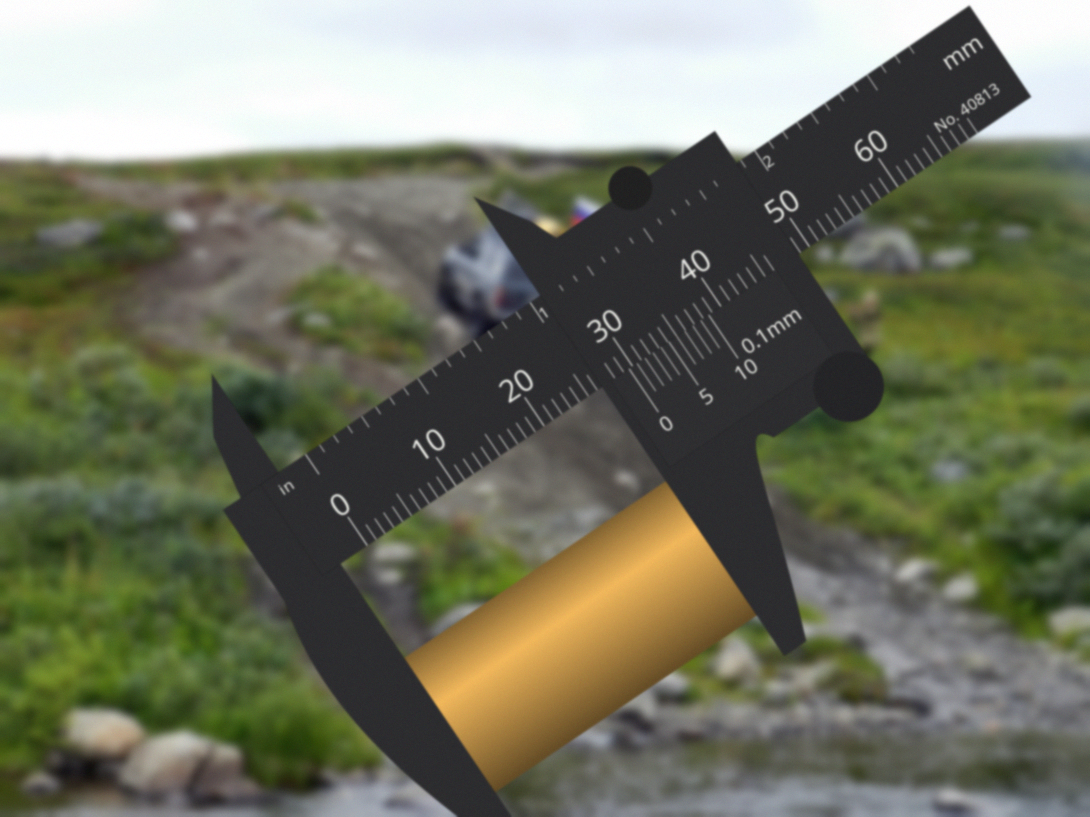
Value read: 29.6 mm
